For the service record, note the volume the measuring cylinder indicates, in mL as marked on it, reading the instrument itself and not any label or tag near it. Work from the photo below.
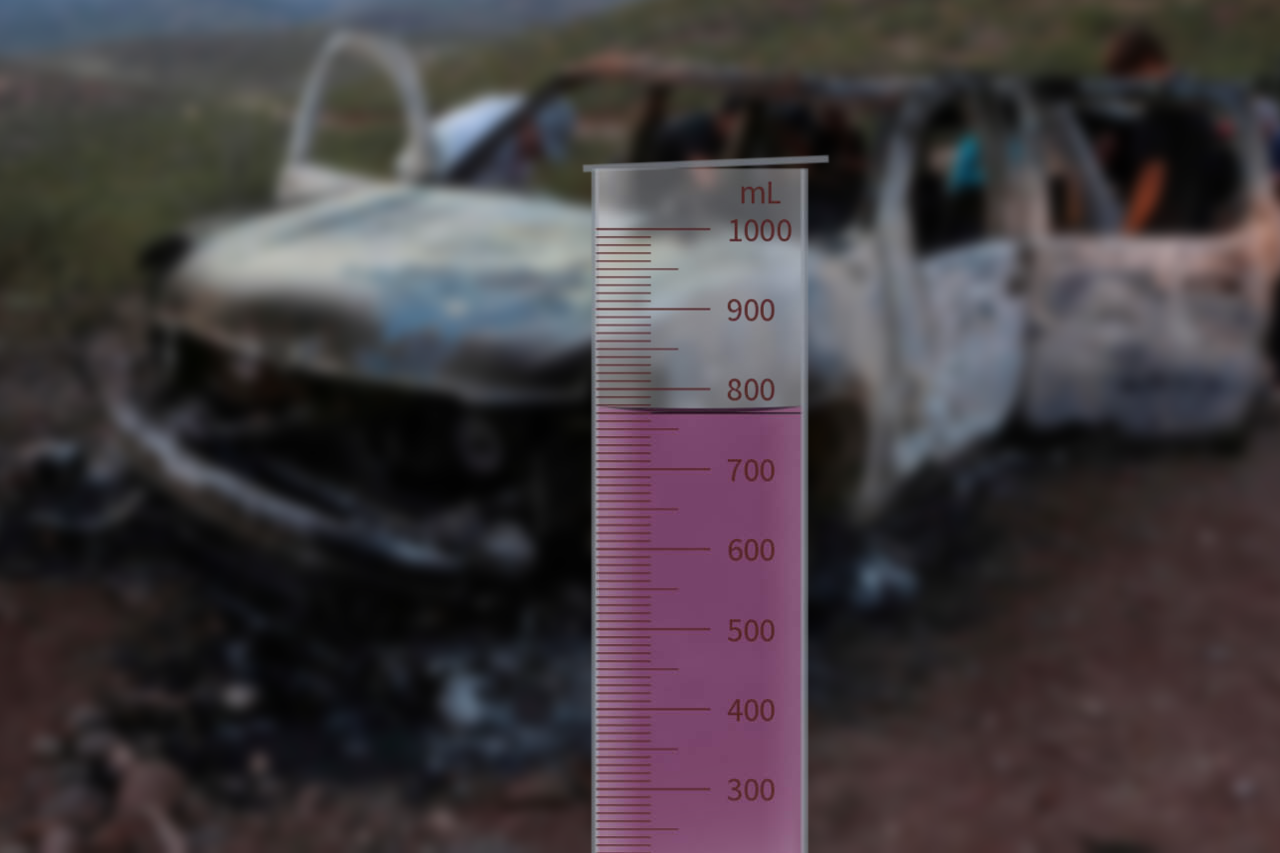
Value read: 770 mL
